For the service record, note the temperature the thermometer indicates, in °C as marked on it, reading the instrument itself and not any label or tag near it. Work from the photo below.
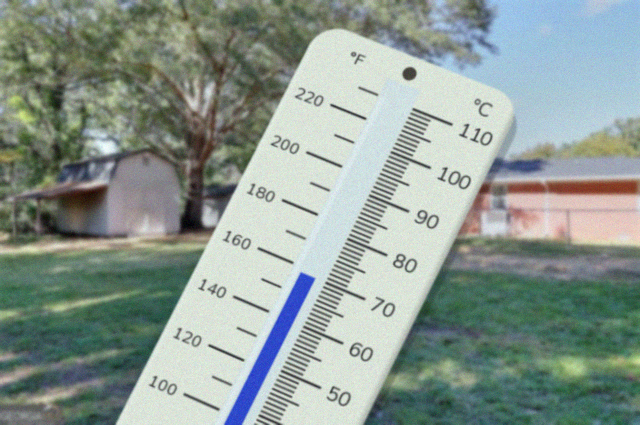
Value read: 70 °C
